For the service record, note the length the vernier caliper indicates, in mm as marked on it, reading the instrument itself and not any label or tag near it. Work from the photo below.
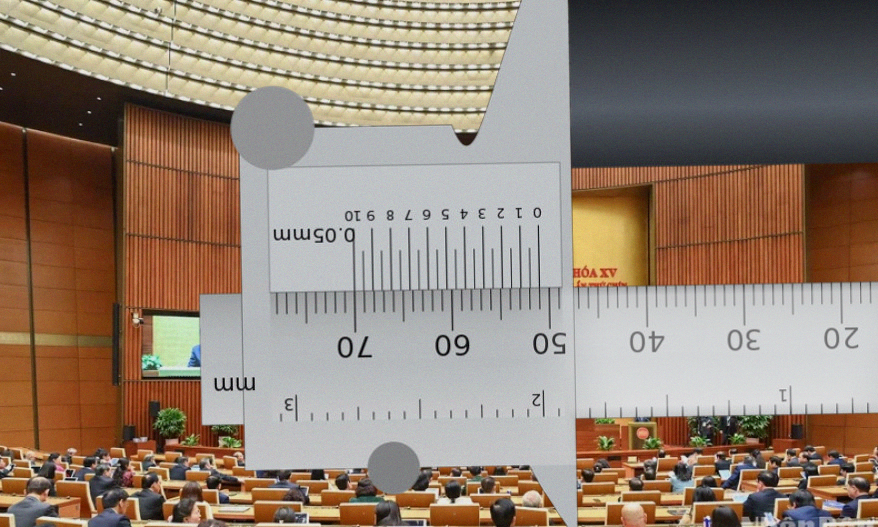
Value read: 51.0 mm
